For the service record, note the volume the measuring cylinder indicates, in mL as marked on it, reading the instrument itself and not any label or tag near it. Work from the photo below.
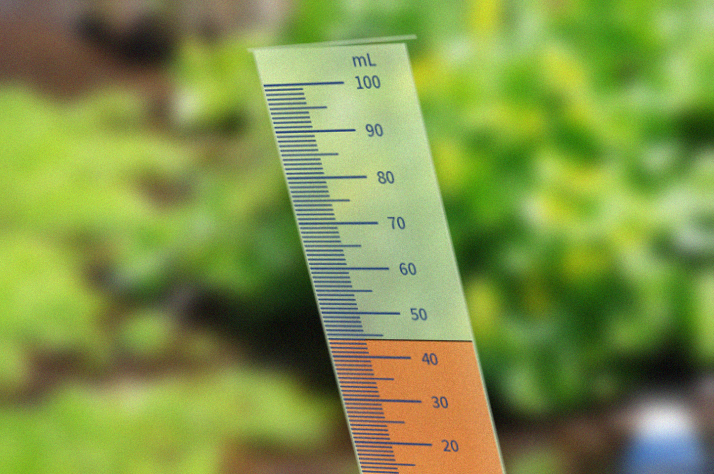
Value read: 44 mL
